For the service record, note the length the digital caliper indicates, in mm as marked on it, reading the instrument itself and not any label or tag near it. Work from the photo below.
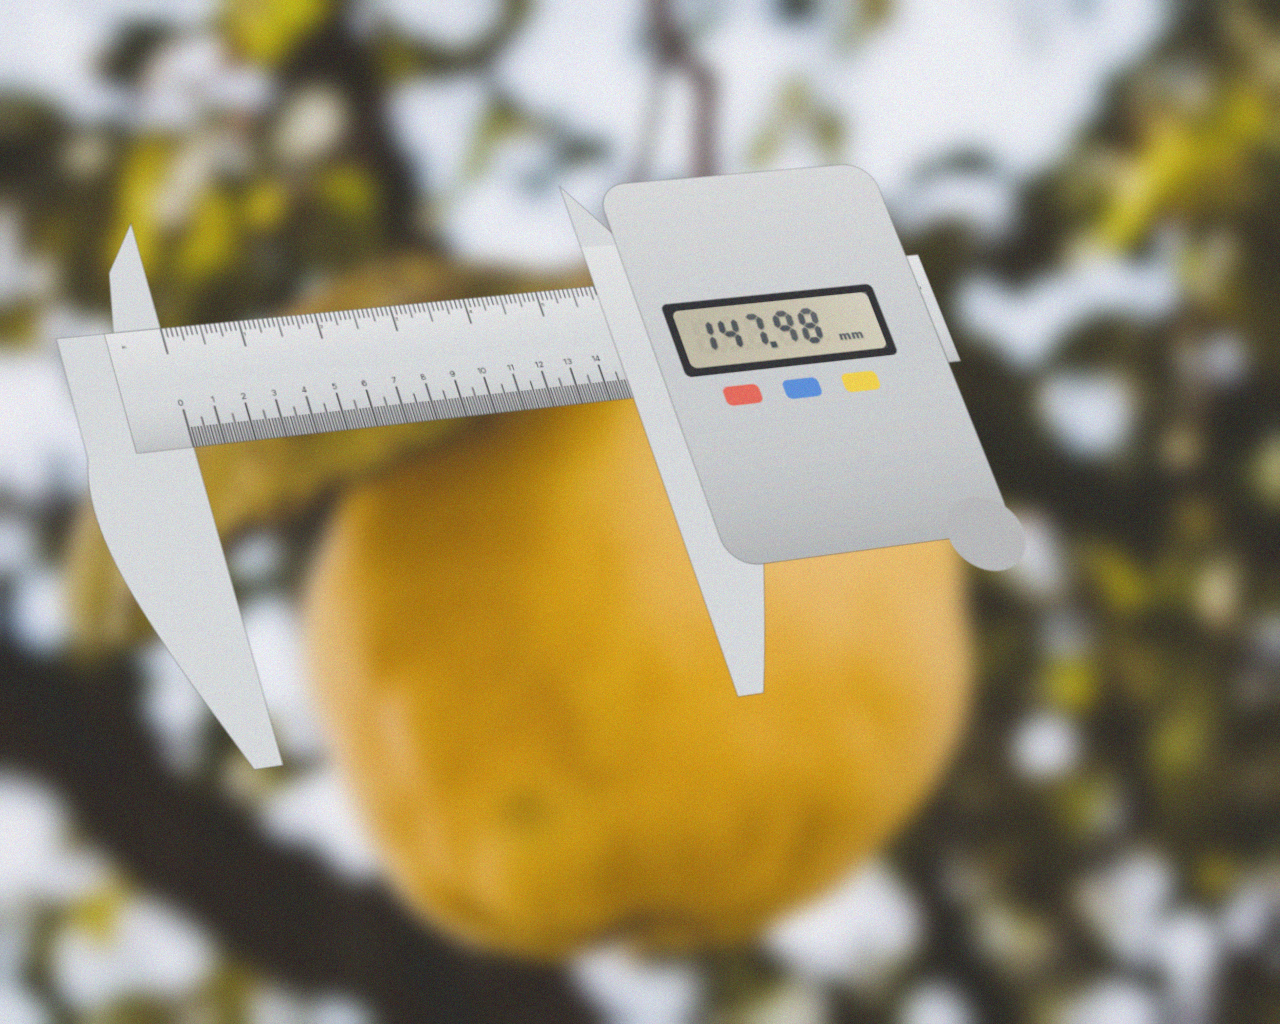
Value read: 147.98 mm
